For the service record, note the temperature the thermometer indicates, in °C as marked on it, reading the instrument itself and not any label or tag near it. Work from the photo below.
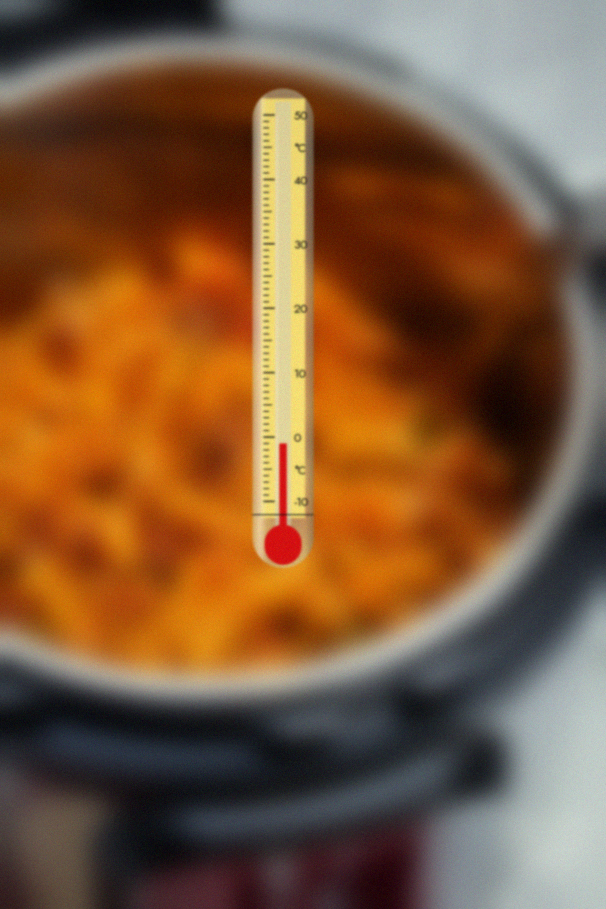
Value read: -1 °C
